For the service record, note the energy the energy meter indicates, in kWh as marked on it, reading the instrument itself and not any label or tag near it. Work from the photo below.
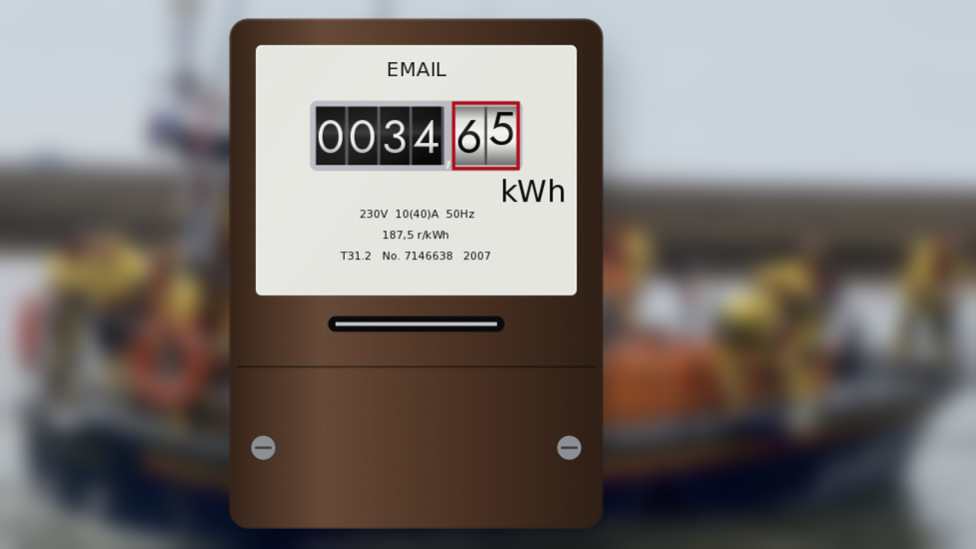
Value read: 34.65 kWh
